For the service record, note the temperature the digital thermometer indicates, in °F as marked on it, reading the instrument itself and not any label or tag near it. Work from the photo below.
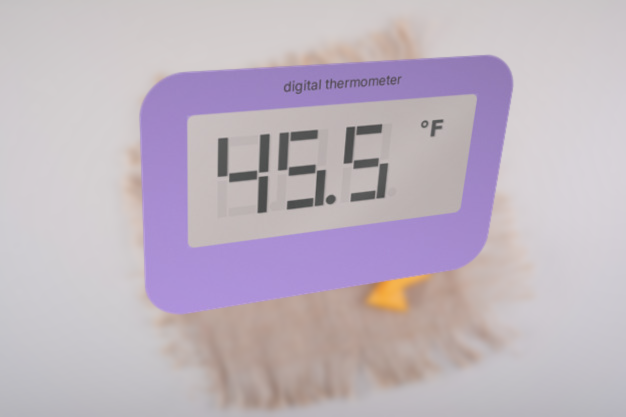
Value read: 45.5 °F
